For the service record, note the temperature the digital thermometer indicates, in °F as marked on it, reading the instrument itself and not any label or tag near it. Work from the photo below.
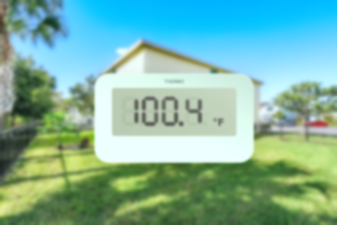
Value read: 100.4 °F
